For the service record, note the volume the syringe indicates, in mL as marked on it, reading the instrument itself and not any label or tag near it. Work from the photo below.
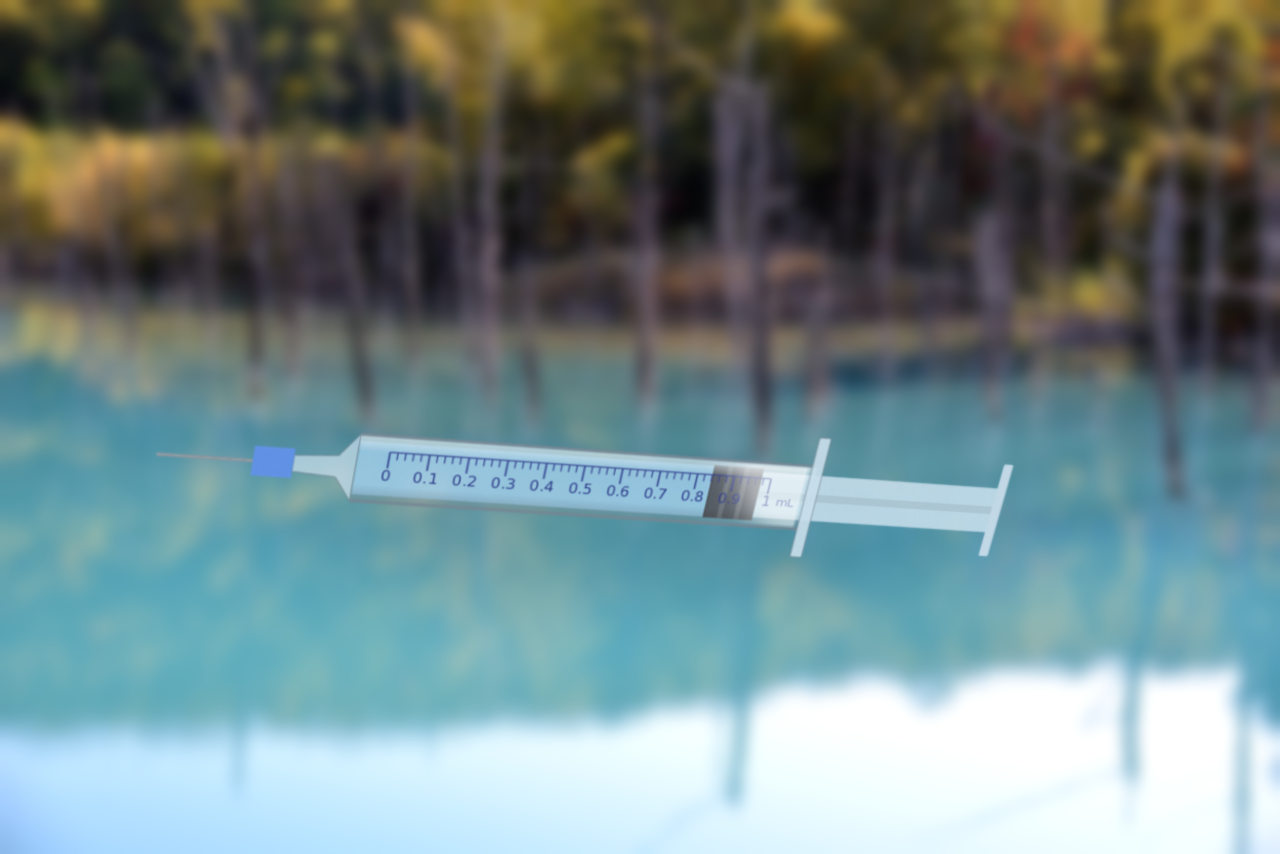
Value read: 0.84 mL
